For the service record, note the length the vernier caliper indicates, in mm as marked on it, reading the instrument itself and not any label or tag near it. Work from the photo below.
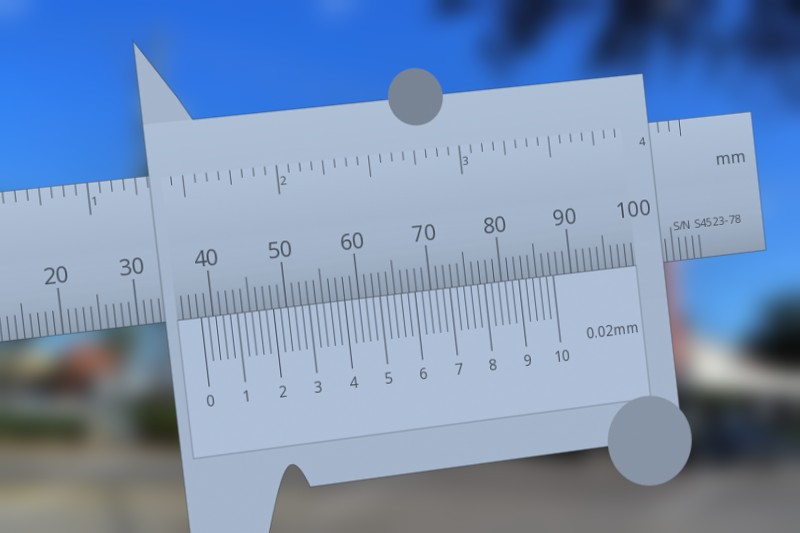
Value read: 38.4 mm
